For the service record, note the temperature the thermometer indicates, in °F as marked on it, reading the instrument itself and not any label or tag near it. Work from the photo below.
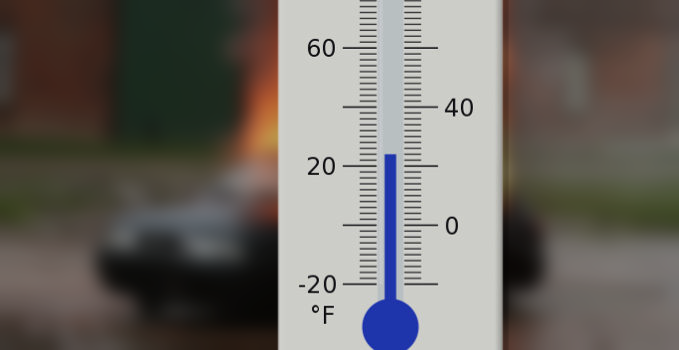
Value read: 24 °F
